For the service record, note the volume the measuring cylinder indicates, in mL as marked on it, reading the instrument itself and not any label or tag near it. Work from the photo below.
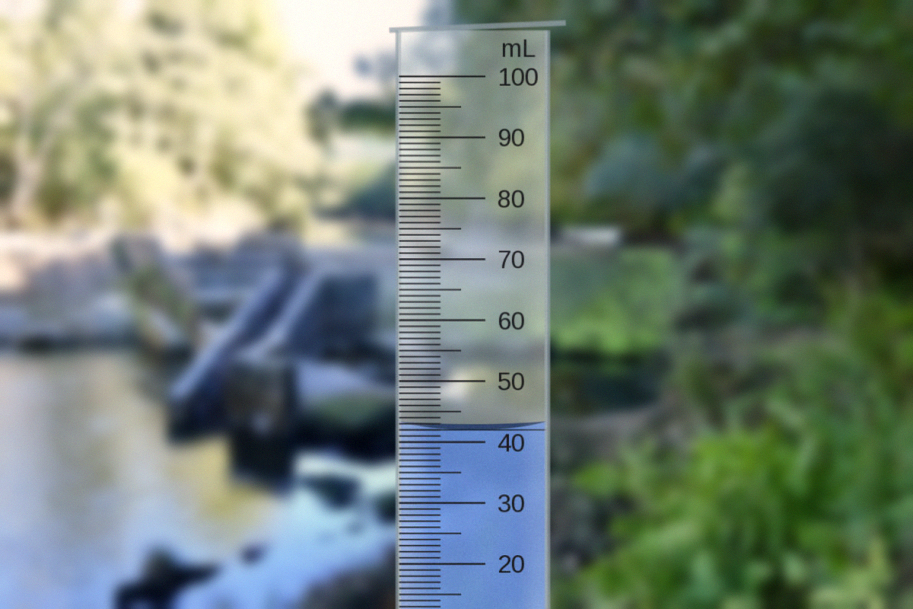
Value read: 42 mL
